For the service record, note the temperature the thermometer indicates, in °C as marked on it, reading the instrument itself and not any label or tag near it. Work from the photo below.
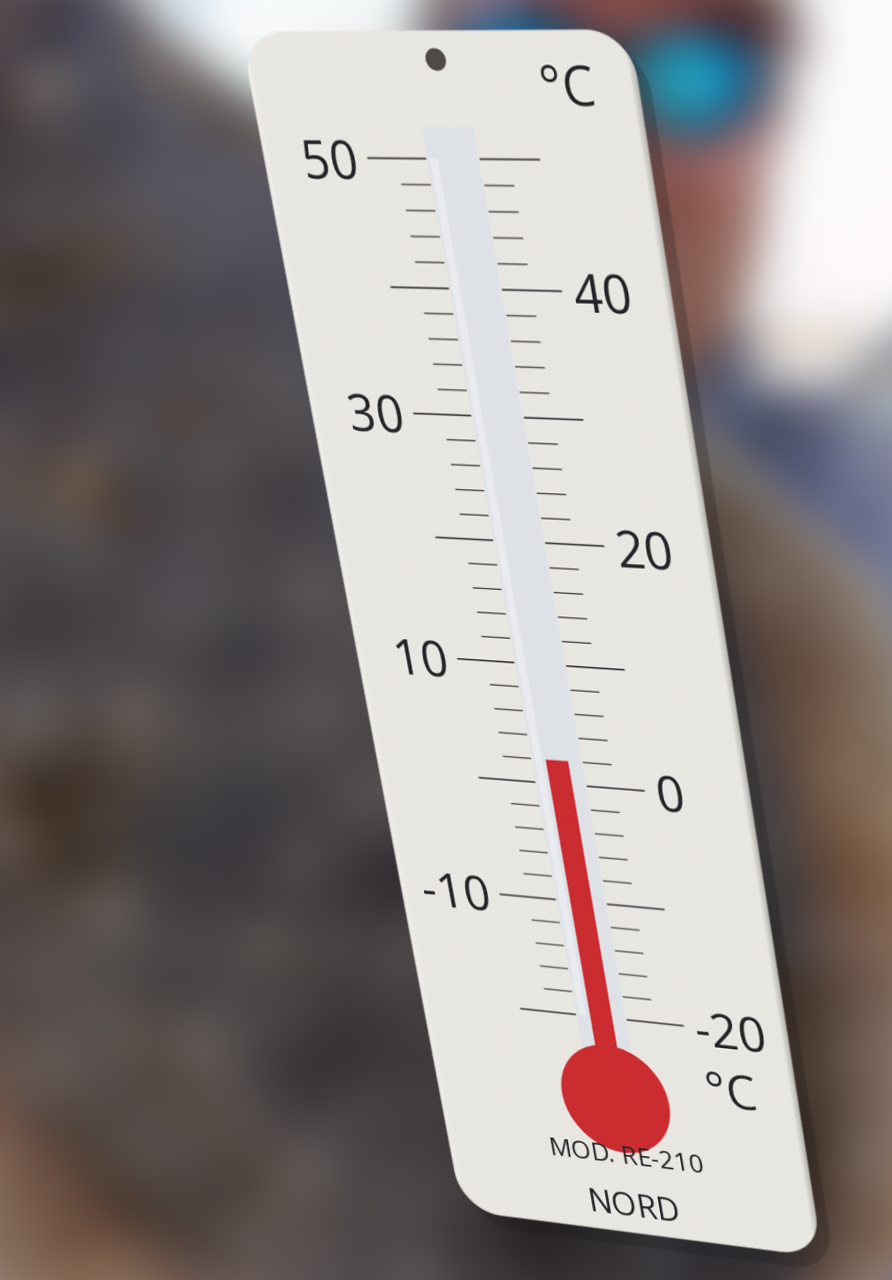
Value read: 2 °C
